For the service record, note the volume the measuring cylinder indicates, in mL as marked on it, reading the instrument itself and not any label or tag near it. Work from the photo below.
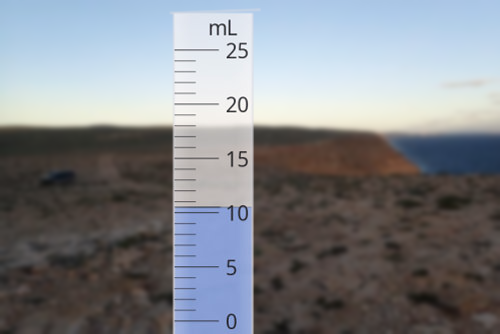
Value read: 10.5 mL
